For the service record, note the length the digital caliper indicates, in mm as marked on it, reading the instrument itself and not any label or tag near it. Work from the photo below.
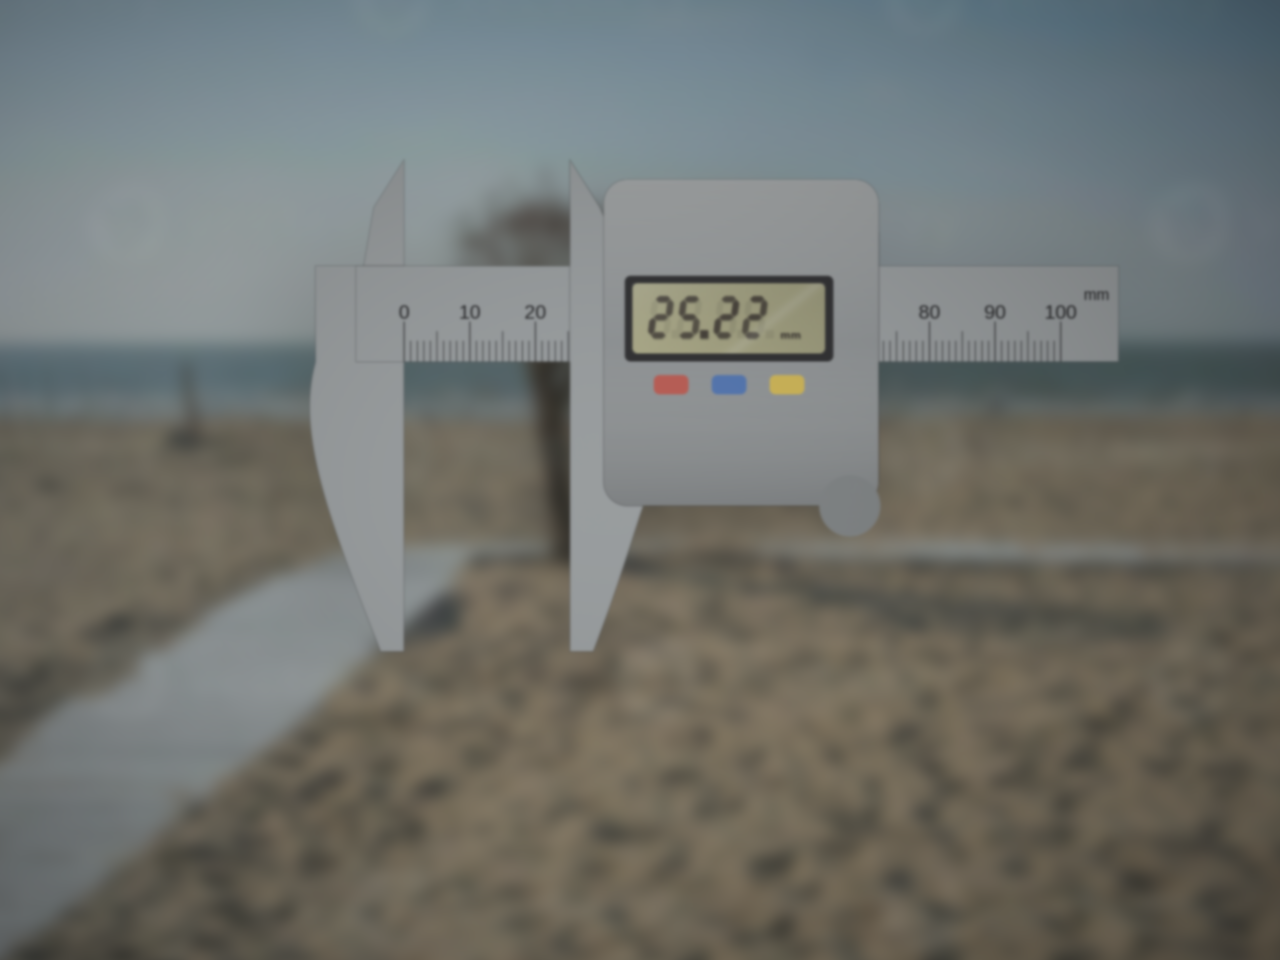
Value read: 25.22 mm
